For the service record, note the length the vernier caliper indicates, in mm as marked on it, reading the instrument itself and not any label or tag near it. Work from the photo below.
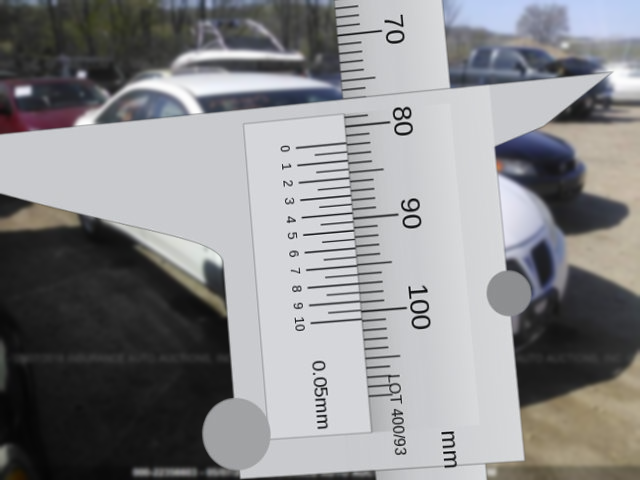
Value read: 81.8 mm
